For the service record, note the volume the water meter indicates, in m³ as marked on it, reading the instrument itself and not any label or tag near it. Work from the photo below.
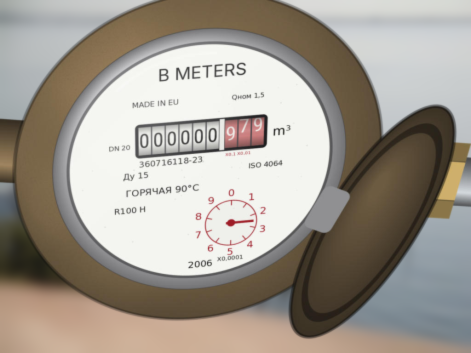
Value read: 0.9792 m³
